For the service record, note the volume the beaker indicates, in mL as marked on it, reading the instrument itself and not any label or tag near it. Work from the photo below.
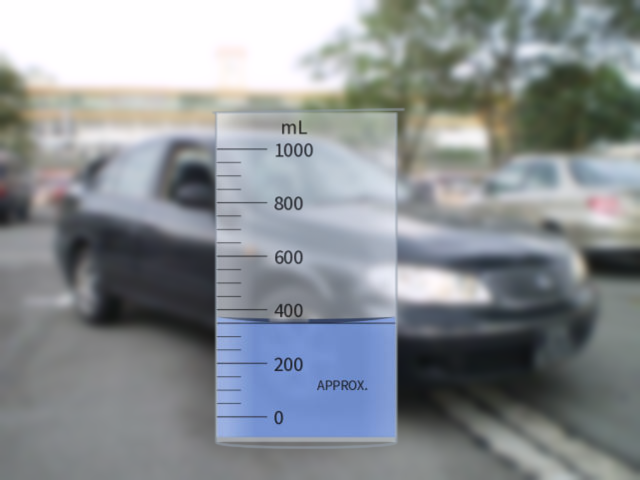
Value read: 350 mL
